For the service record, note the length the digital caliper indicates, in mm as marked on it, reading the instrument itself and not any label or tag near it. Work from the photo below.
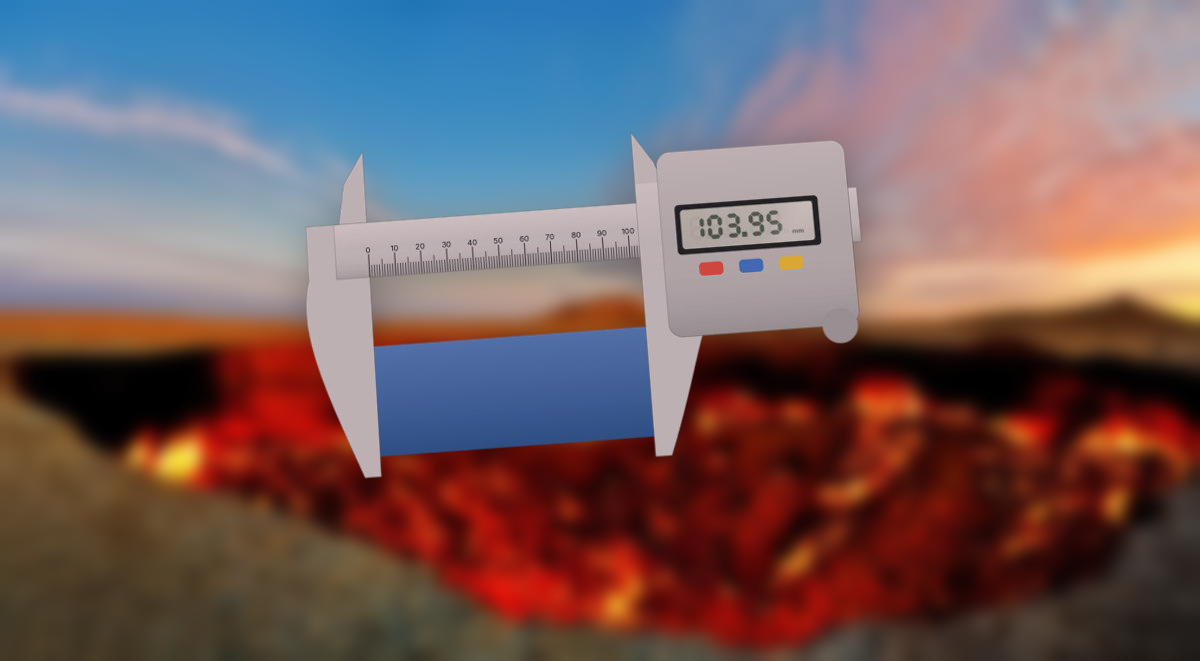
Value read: 103.95 mm
